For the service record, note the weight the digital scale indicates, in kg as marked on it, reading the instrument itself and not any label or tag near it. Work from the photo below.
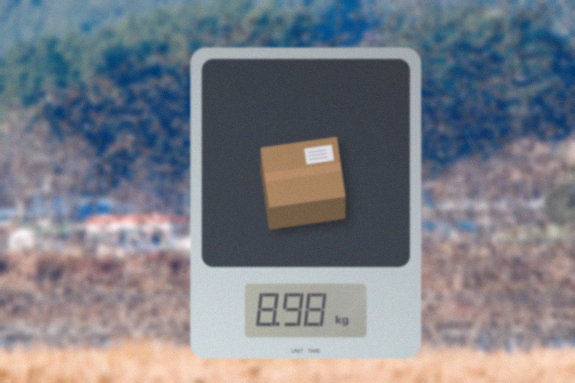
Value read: 8.98 kg
